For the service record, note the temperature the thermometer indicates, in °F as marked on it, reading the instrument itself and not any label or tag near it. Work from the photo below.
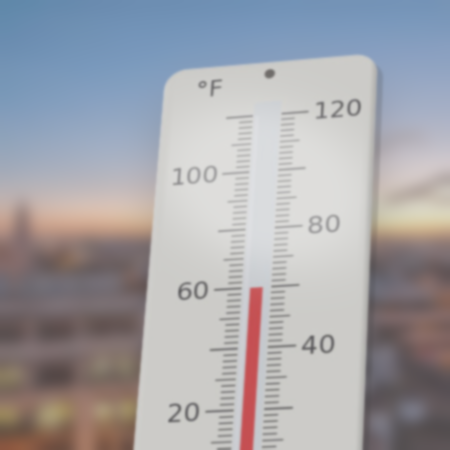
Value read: 60 °F
